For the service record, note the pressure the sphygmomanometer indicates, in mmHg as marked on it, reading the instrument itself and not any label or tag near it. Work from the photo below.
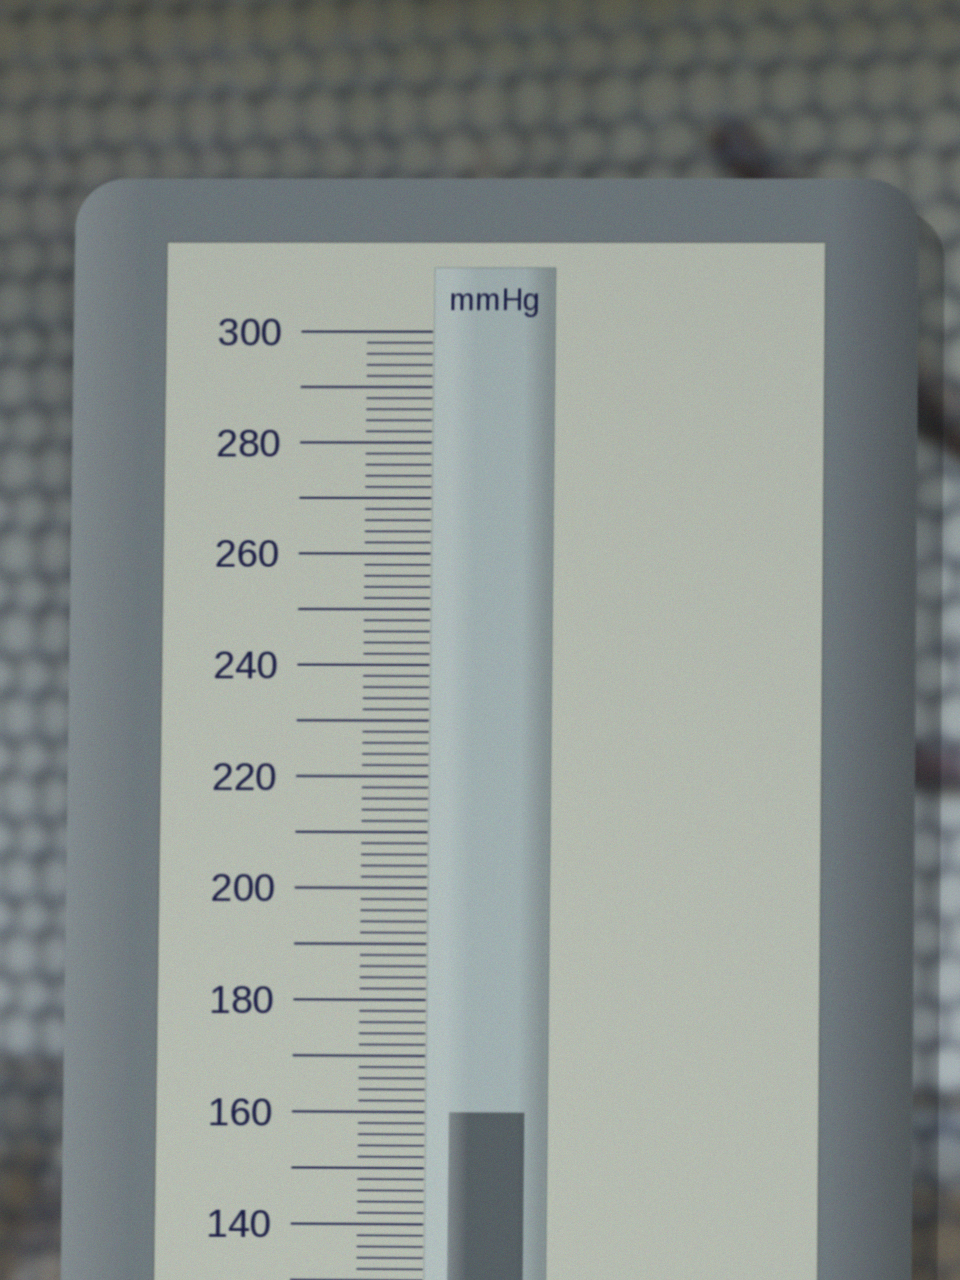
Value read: 160 mmHg
